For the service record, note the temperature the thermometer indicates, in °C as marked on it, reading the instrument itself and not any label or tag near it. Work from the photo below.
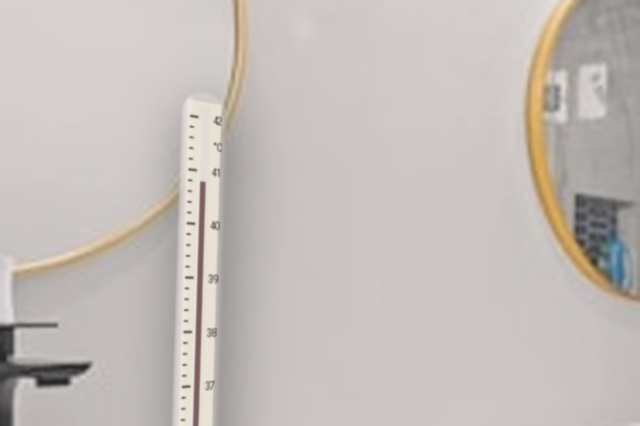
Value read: 40.8 °C
